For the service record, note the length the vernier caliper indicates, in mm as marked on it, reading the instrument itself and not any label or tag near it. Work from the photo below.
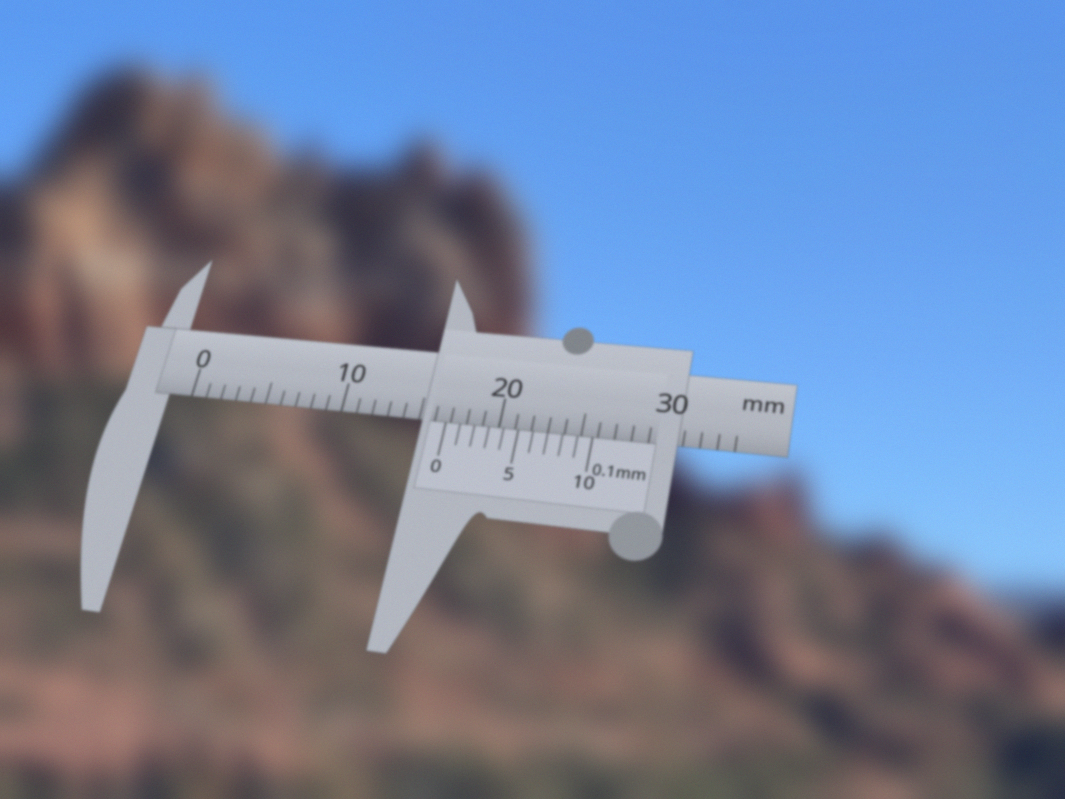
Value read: 16.7 mm
